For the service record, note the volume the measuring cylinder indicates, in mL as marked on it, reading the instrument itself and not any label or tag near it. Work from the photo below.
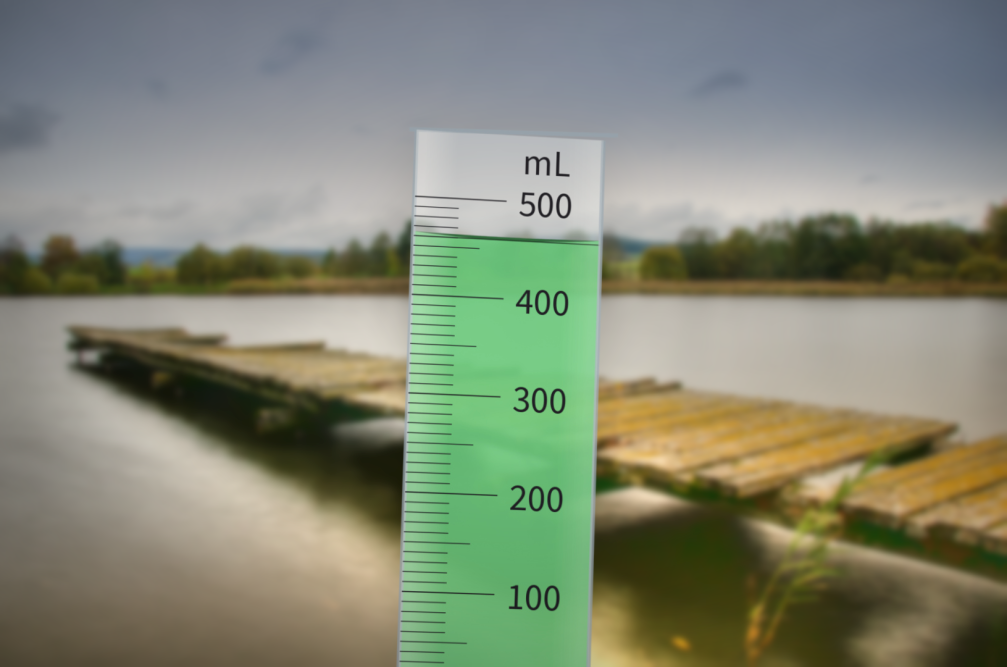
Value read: 460 mL
